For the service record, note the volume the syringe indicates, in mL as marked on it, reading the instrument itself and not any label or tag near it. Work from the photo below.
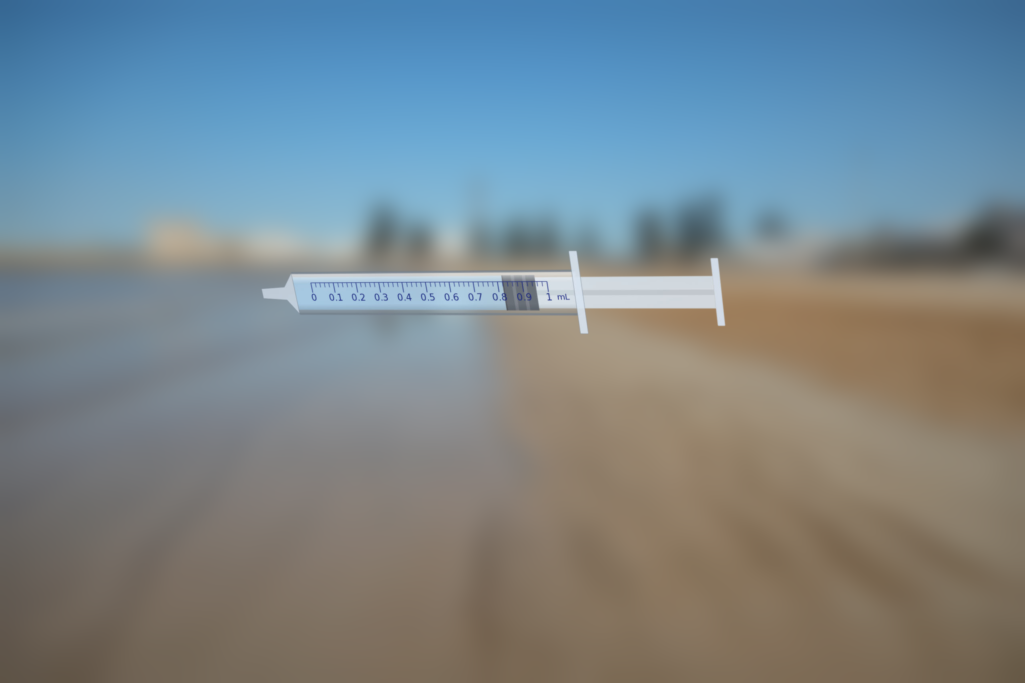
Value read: 0.82 mL
